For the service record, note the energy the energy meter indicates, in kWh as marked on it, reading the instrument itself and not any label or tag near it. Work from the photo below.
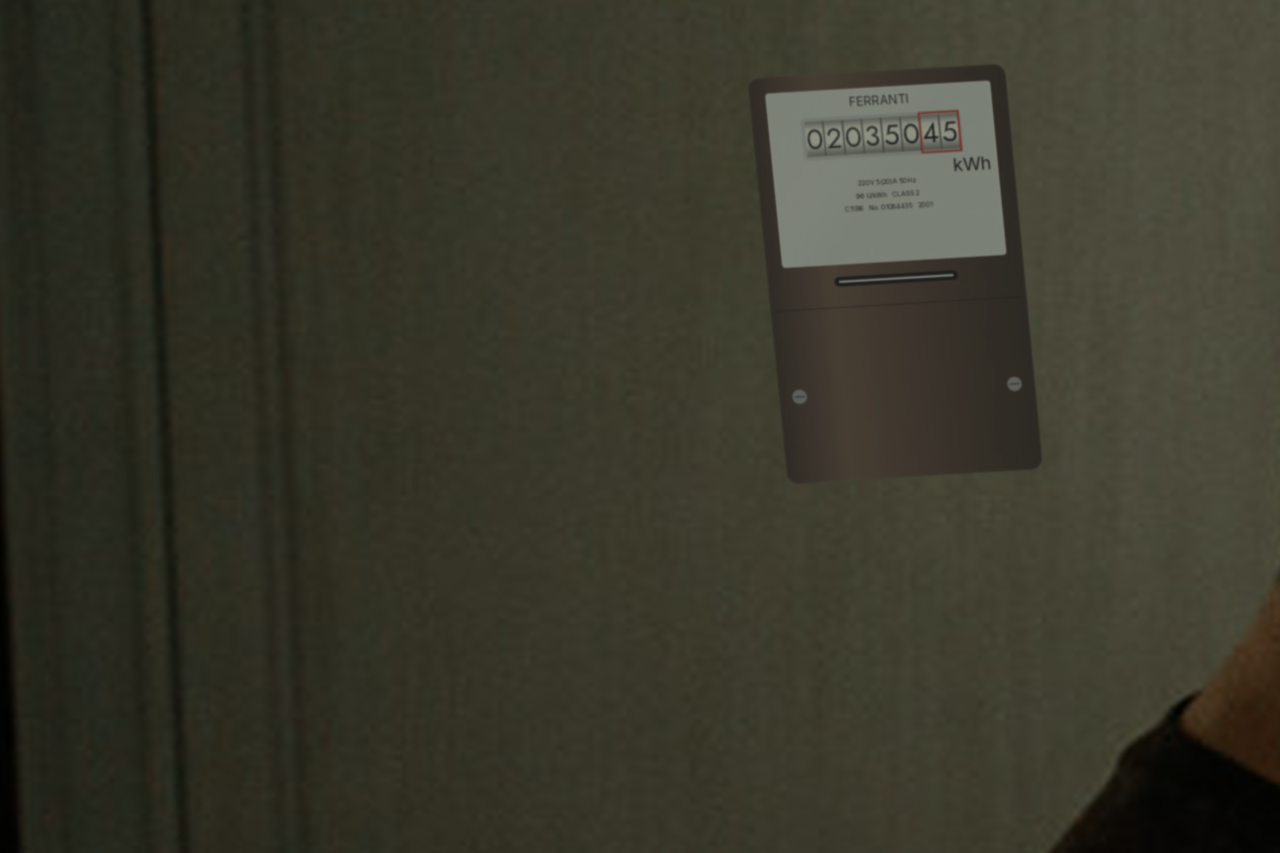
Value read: 20350.45 kWh
